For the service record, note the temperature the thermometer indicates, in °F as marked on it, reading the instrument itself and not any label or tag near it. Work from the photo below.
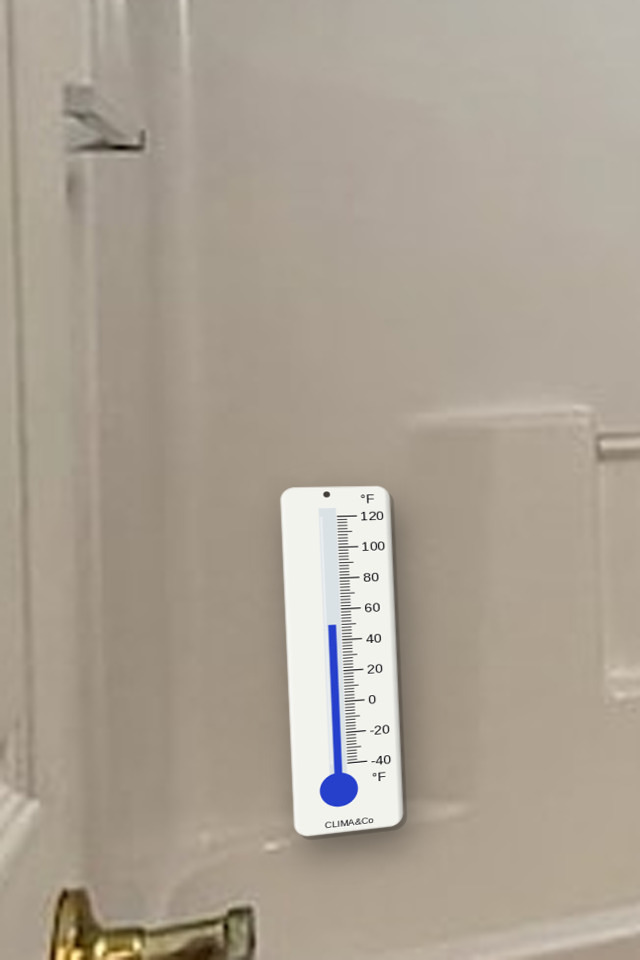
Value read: 50 °F
